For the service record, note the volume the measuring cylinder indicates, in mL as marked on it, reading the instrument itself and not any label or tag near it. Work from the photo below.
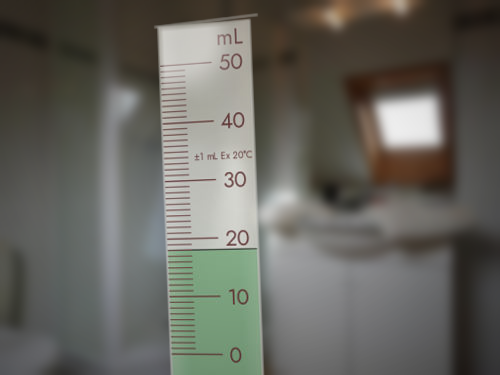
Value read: 18 mL
